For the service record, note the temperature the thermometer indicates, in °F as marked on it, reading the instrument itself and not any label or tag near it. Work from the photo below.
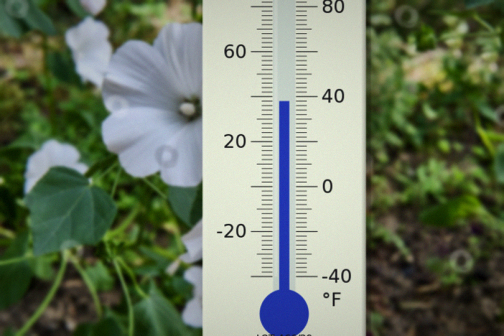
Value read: 38 °F
